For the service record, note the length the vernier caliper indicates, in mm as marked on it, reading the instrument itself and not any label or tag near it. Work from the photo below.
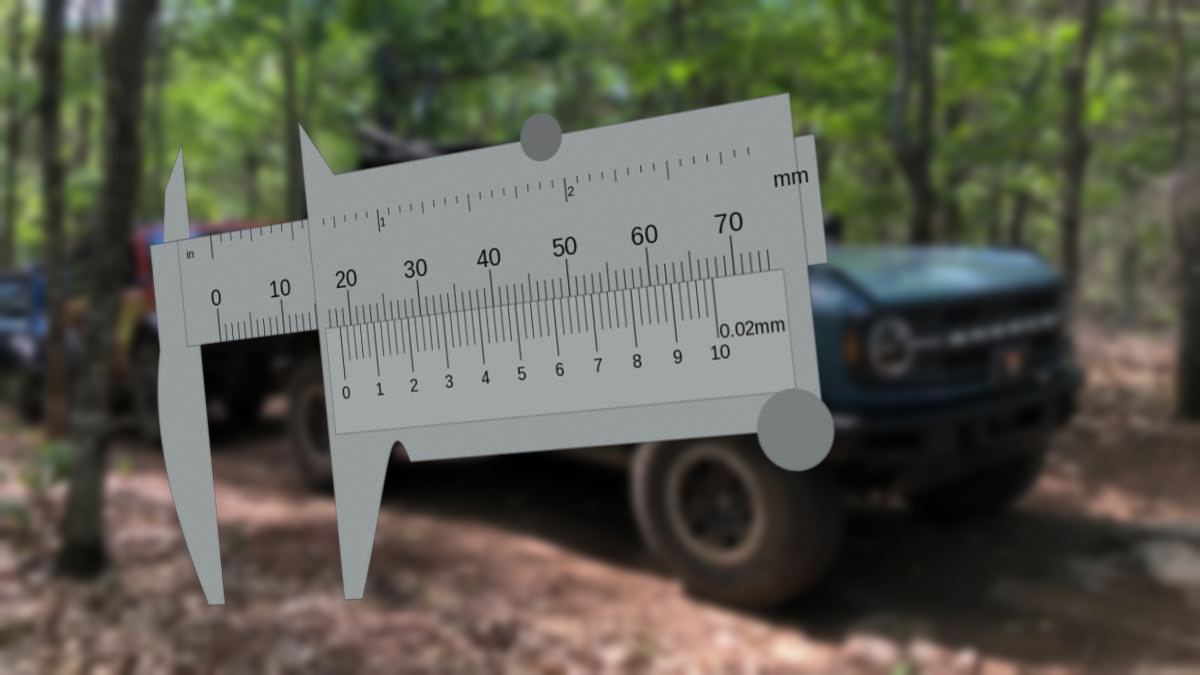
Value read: 18.4 mm
